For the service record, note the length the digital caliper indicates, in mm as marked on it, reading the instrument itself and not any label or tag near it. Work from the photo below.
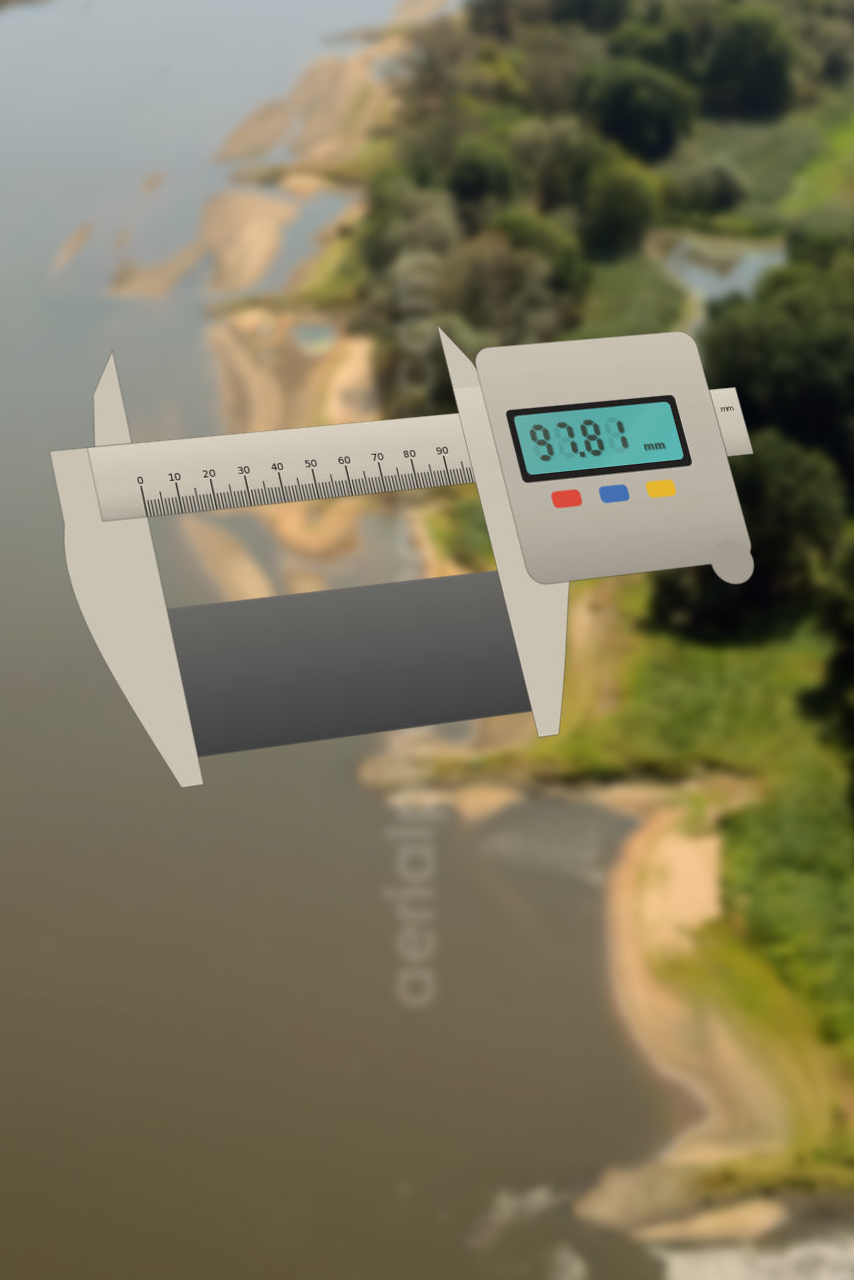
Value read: 97.81 mm
